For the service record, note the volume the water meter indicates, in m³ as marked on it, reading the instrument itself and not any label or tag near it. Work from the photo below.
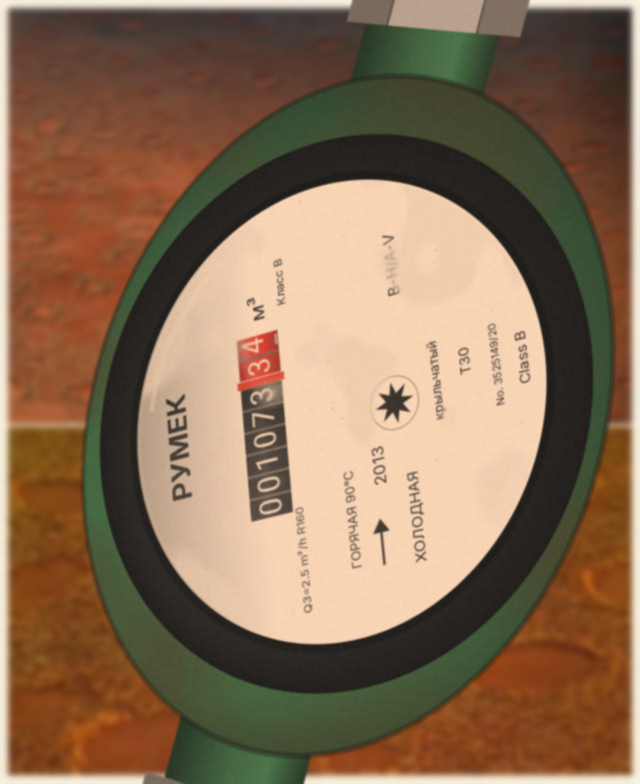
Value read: 1073.34 m³
